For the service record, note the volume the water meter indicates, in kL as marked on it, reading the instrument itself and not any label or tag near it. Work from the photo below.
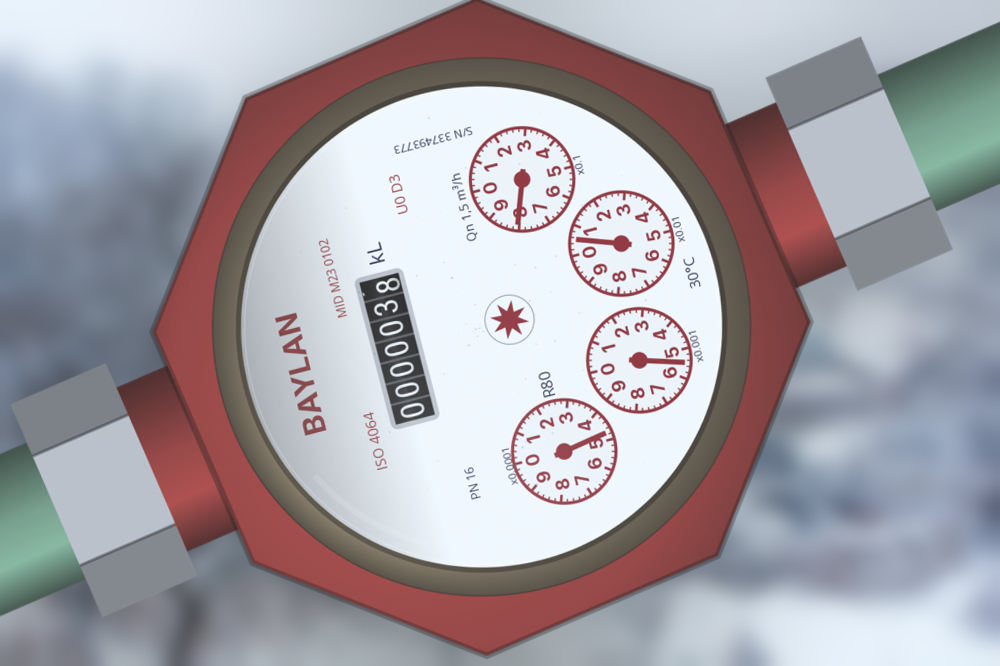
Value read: 37.8054 kL
